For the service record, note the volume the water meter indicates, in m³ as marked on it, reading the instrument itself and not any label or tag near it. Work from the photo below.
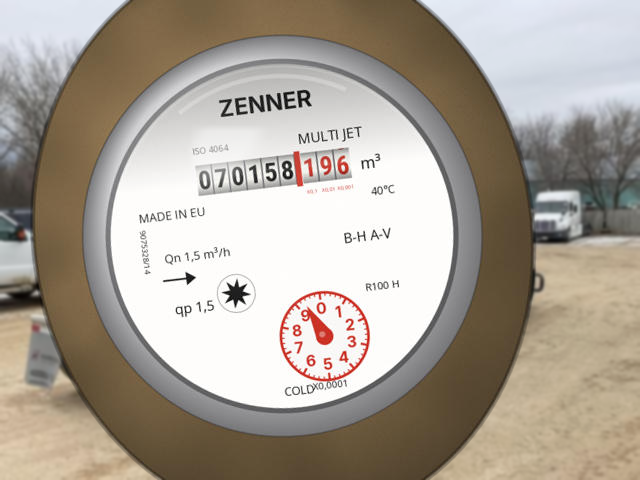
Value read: 70158.1959 m³
